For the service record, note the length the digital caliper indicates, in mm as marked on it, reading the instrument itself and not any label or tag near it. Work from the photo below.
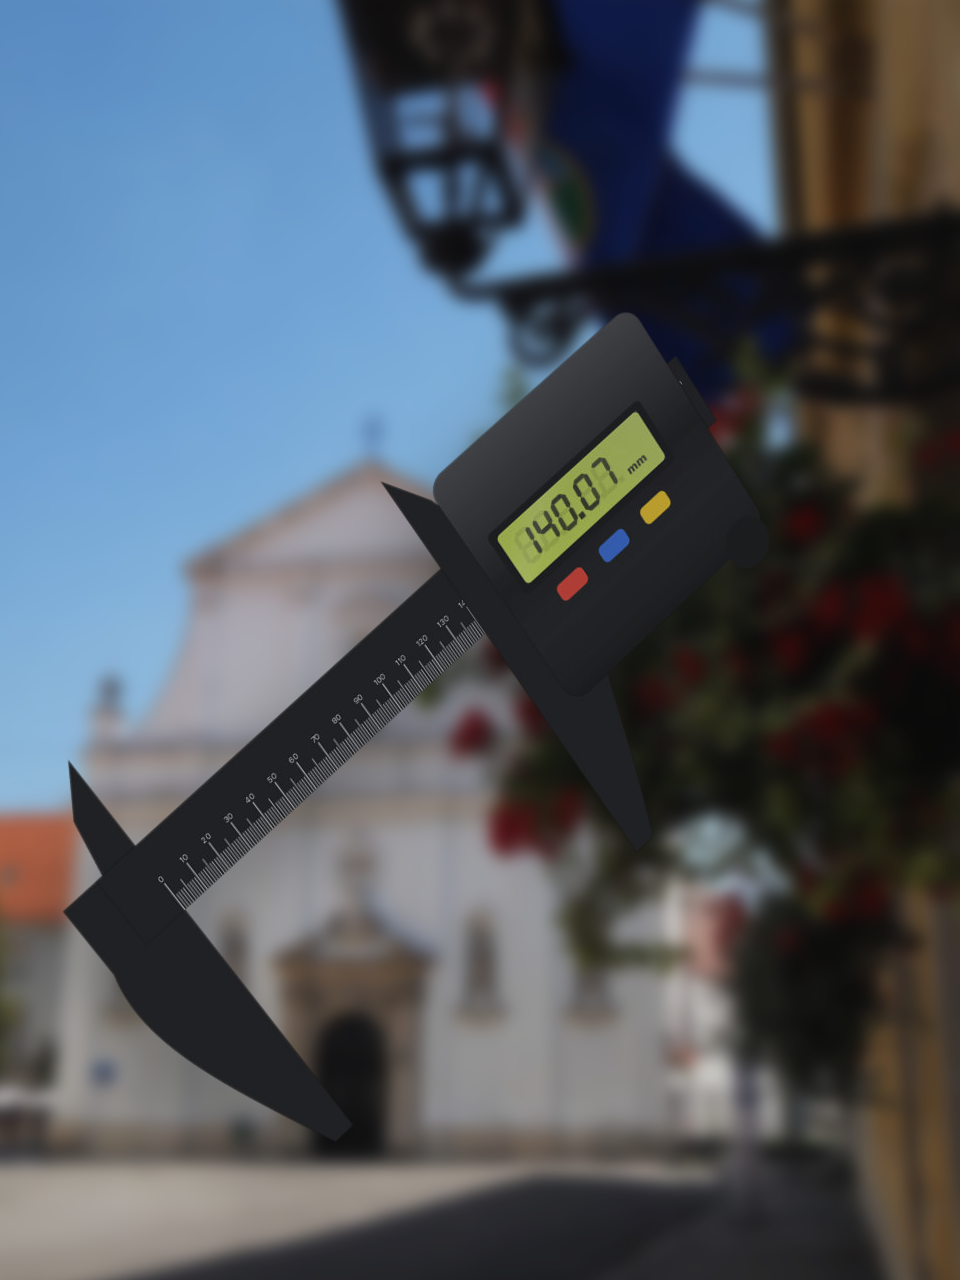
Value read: 140.07 mm
